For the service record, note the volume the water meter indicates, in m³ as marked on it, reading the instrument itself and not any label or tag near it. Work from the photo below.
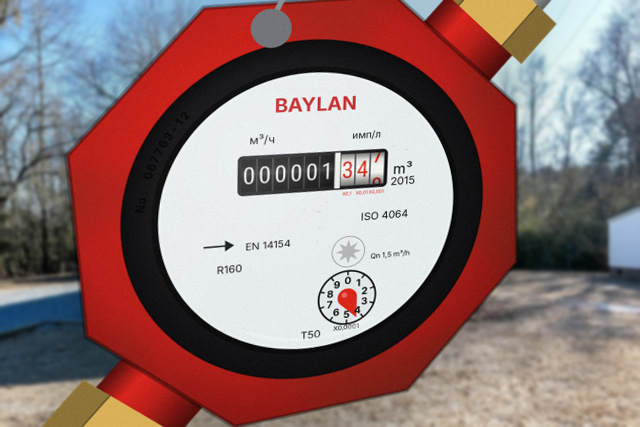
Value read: 1.3474 m³
